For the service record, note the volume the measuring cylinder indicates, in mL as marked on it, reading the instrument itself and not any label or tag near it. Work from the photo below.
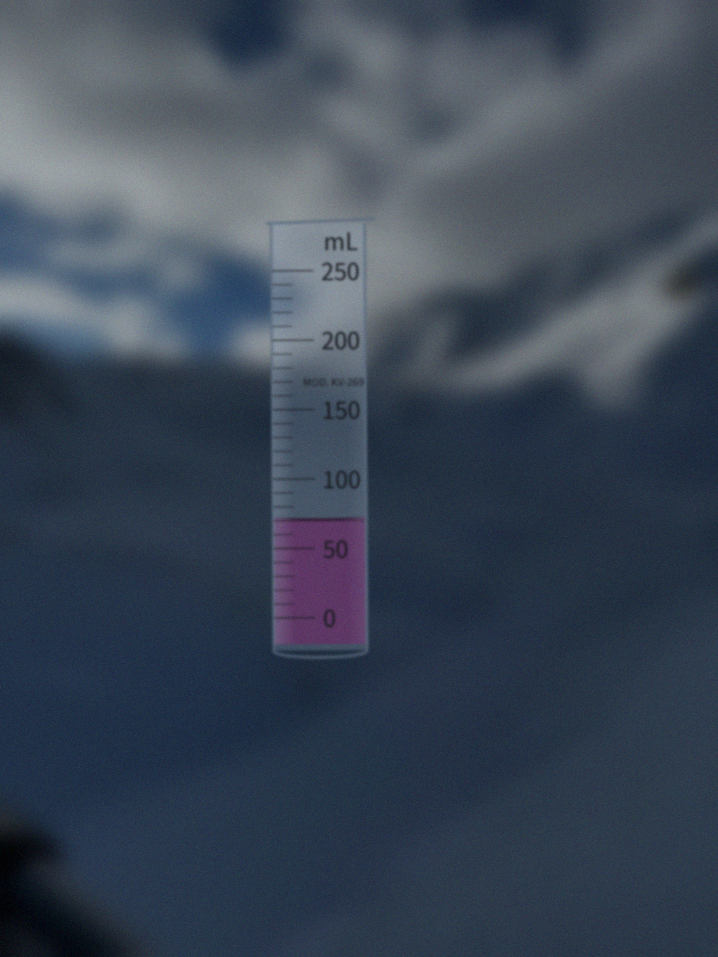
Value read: 70 mL
